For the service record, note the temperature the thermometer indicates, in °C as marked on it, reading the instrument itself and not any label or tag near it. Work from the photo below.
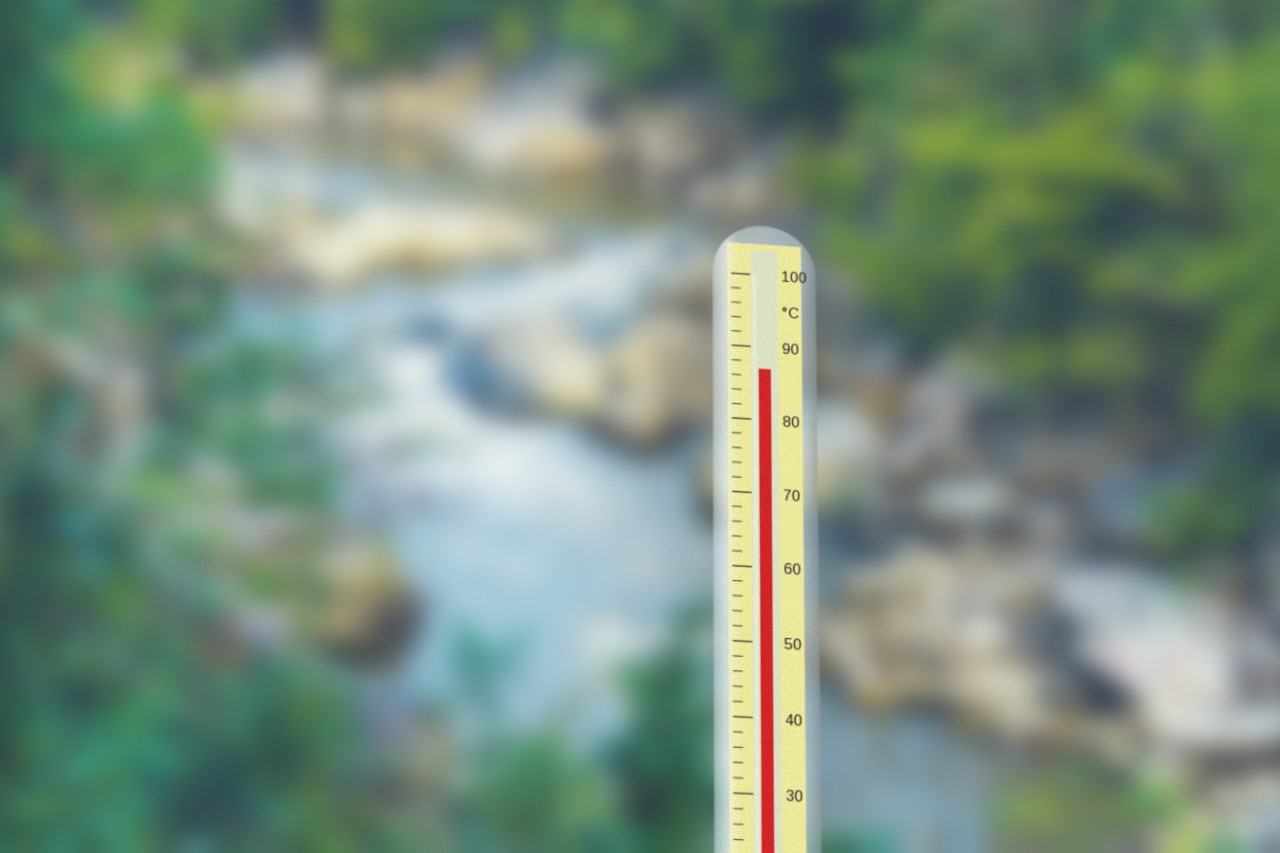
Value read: 87 °C
